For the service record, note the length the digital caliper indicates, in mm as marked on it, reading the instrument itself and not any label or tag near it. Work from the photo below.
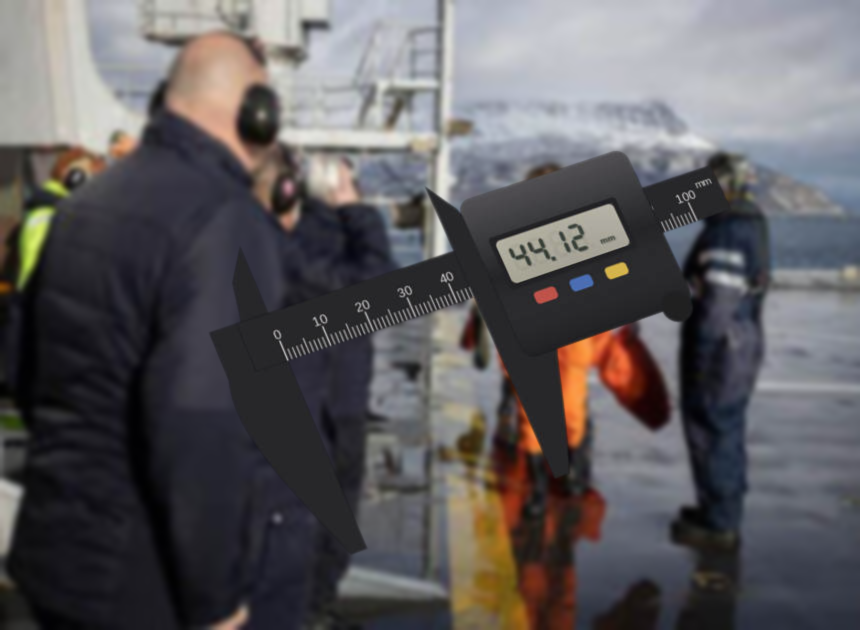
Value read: 44.12 mm
